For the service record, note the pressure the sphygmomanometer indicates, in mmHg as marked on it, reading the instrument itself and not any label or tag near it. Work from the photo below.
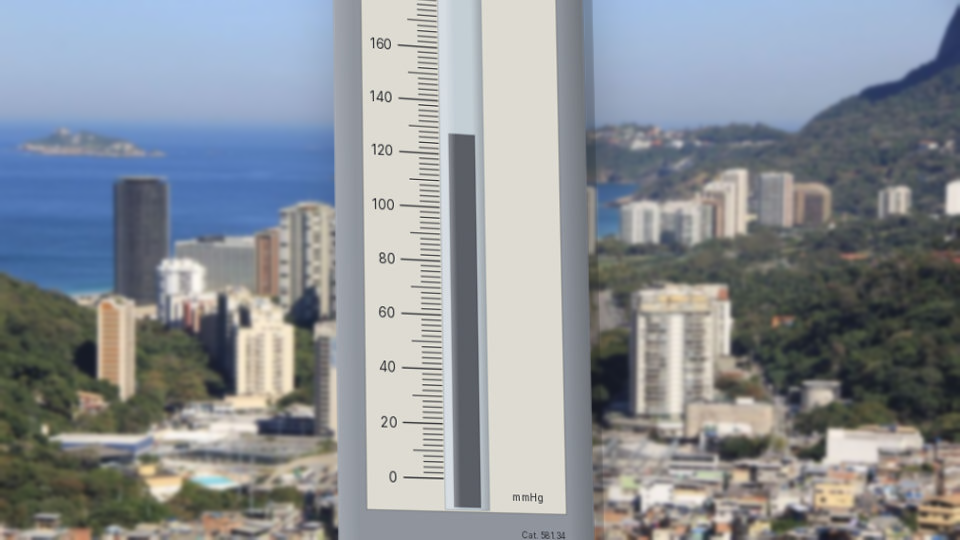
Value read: 128 mmHg
